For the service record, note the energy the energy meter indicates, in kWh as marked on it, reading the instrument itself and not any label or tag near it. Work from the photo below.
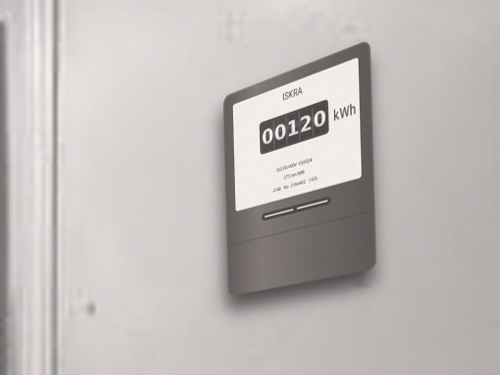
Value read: 120 kWh
